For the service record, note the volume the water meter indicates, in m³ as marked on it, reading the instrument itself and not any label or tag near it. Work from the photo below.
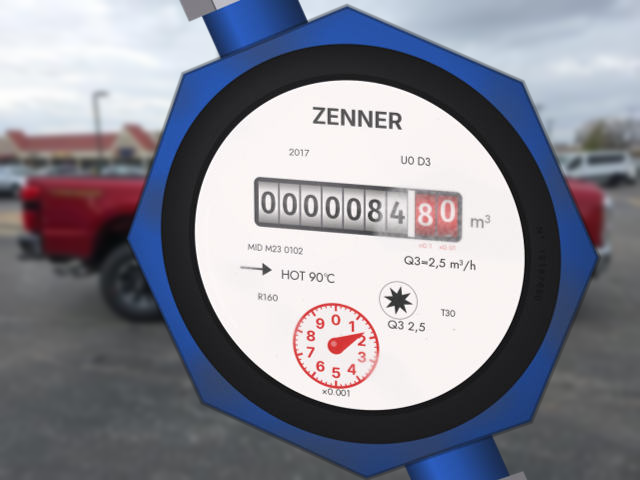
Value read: 84.801 m³
